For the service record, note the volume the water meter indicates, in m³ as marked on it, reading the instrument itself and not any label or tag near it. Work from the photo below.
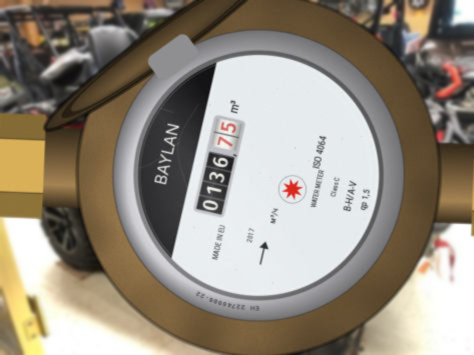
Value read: 136.75 m³
